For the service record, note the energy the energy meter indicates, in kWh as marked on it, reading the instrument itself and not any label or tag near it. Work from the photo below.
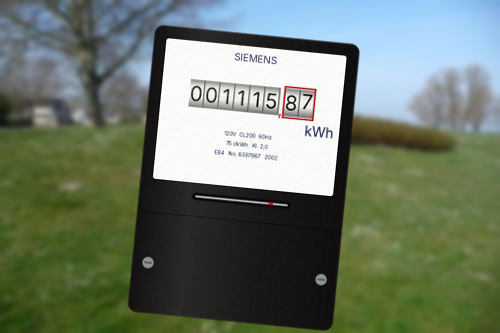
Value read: 1115.87 kWh
